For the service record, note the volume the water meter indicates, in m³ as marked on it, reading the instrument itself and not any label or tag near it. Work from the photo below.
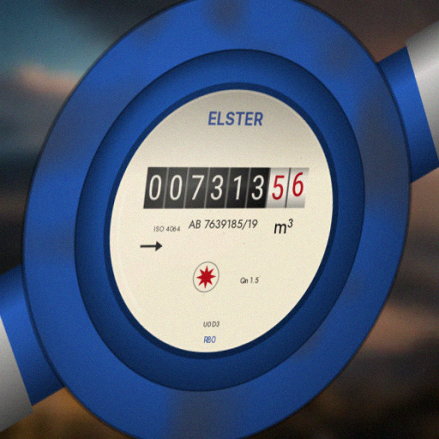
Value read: 7313.56 m³
